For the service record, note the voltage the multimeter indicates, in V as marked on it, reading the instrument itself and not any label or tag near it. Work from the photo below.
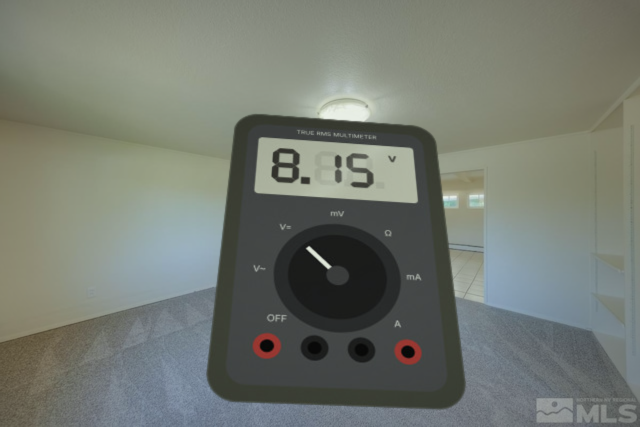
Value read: 8.15 V
